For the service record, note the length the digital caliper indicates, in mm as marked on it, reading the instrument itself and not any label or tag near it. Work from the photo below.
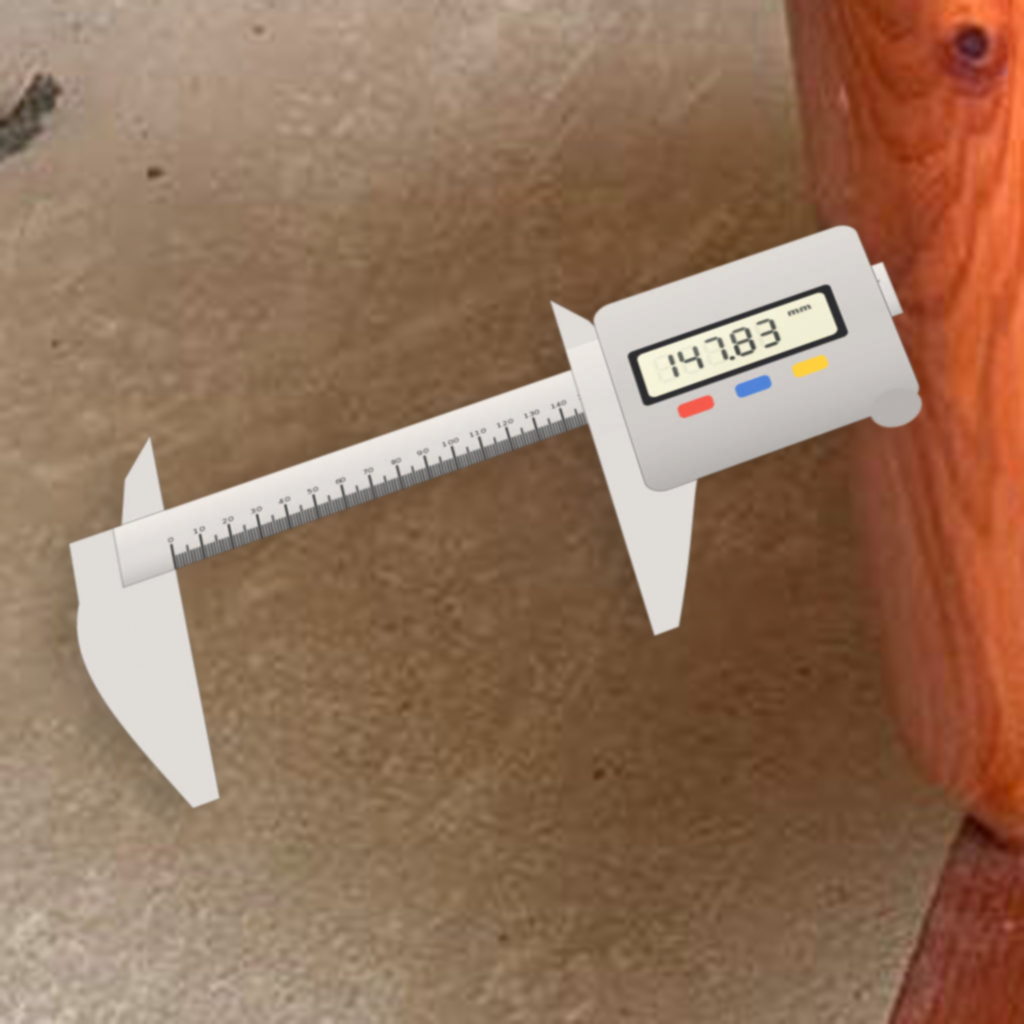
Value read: 147.83 mm
